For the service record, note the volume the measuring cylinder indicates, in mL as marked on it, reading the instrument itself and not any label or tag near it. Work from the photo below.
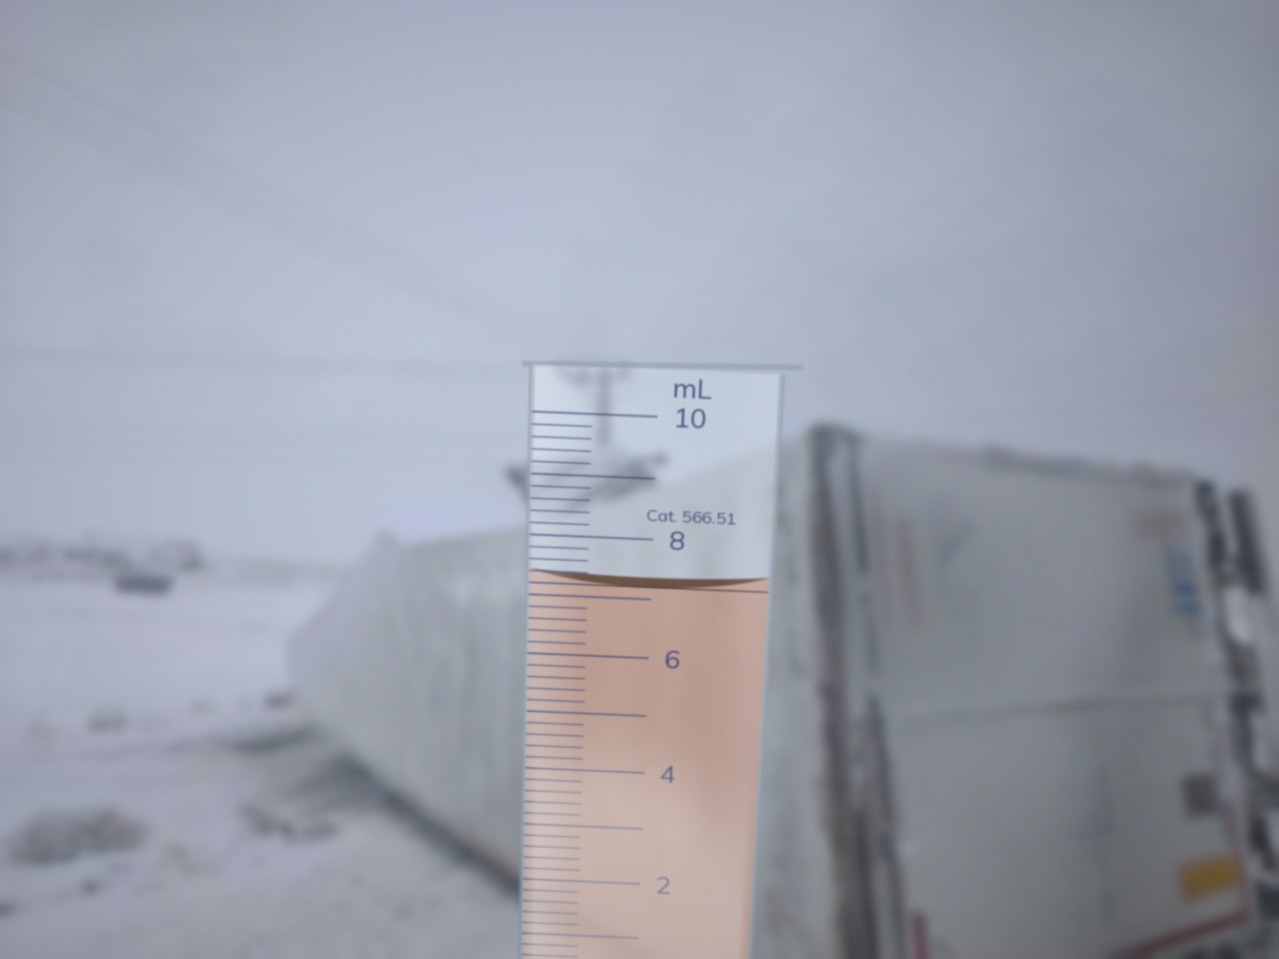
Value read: 7.2 mL
